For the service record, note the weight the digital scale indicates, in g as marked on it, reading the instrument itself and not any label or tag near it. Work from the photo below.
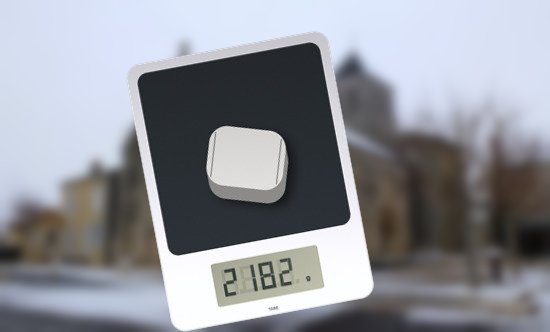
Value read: 2182 g
